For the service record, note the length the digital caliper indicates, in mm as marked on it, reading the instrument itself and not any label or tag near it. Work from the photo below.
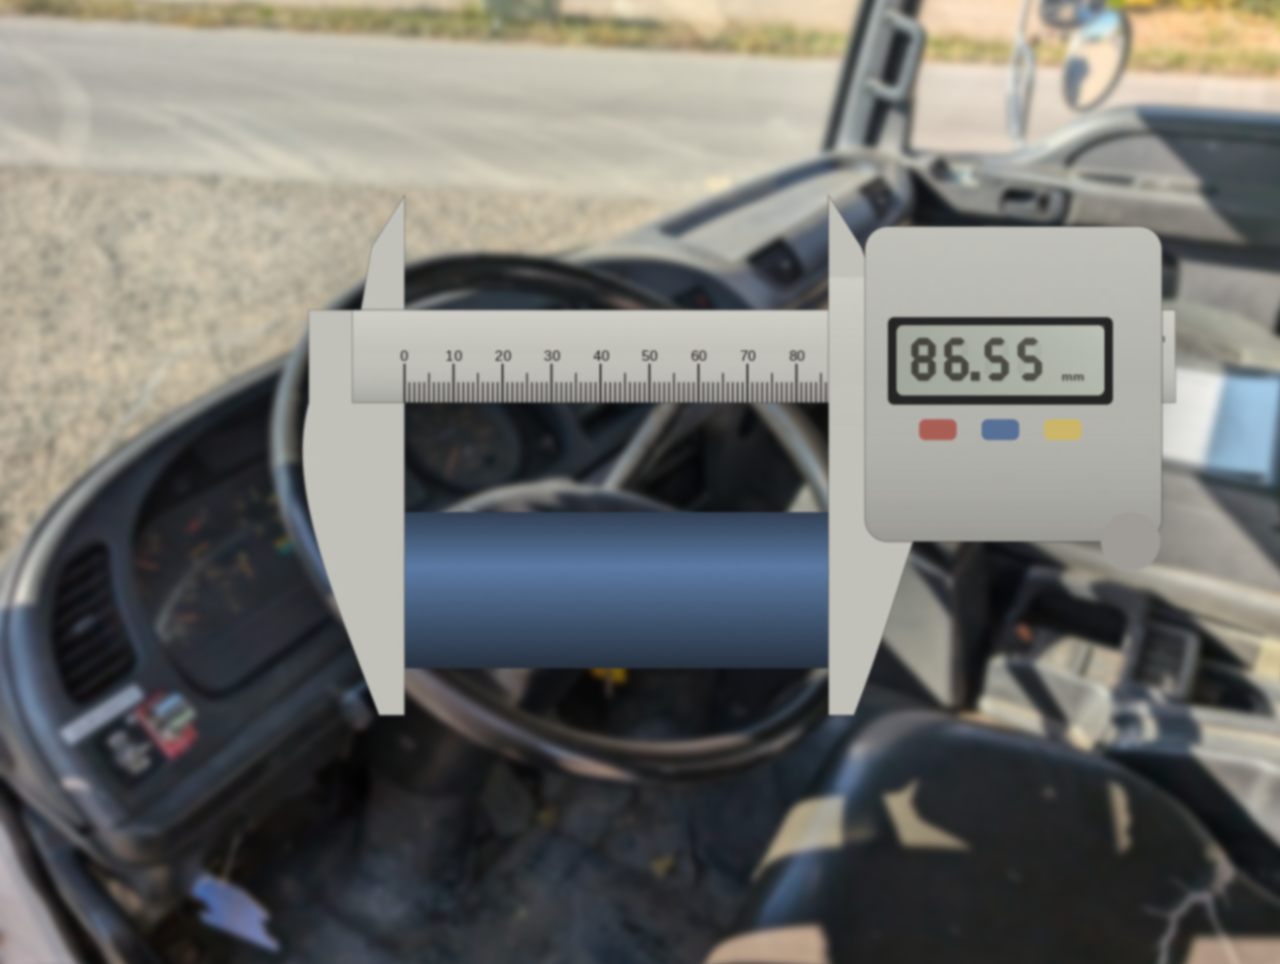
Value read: 86.55 mm
